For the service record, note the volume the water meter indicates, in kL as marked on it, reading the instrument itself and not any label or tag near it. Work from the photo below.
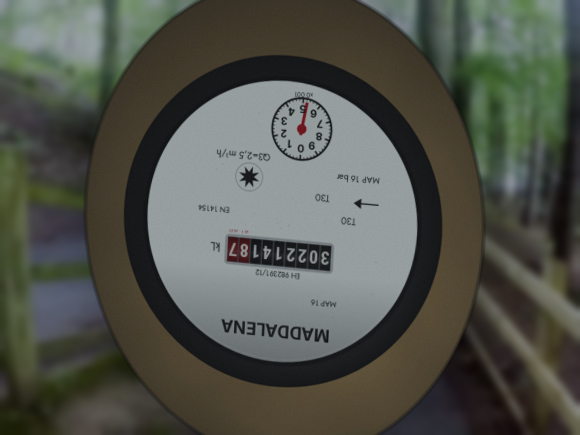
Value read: 3022141.875 kL
